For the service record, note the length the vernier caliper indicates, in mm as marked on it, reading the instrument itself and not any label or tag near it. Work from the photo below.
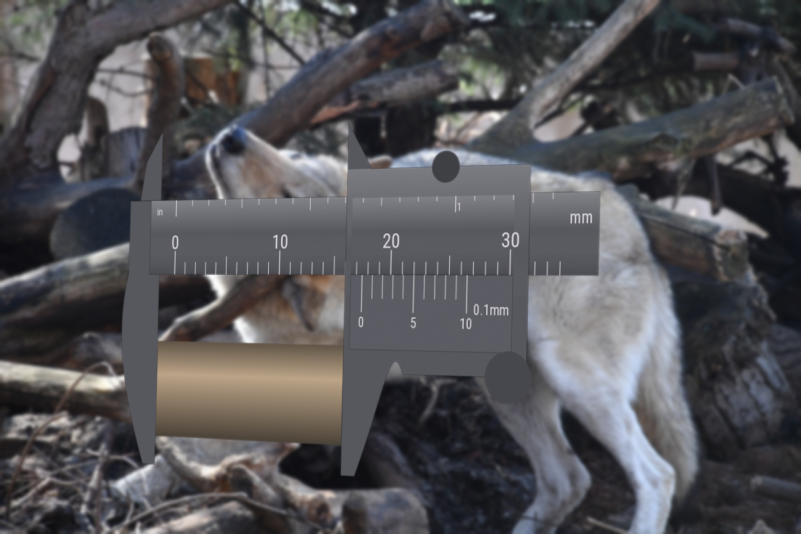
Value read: 17.5 mm
